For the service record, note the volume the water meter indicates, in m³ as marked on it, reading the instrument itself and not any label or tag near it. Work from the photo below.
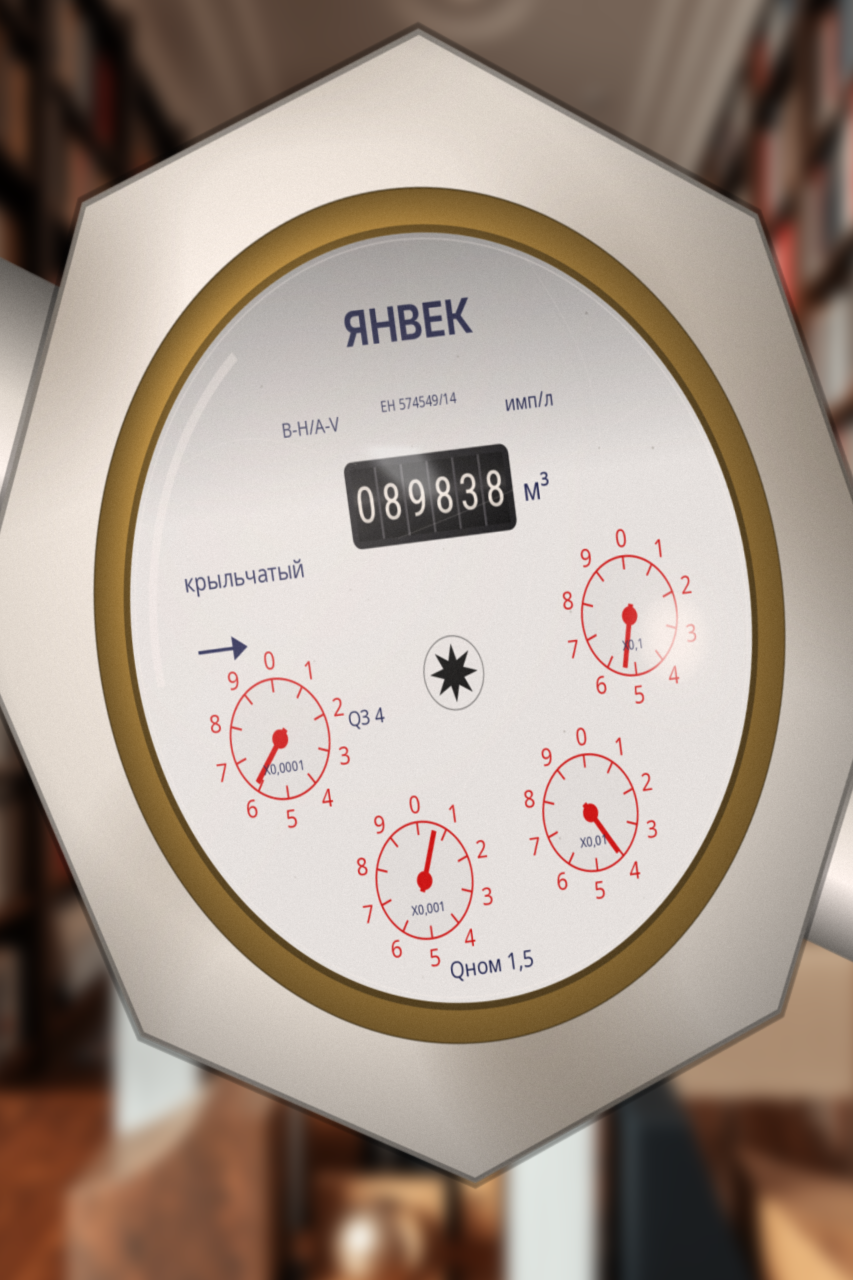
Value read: 89838.5406 m³
